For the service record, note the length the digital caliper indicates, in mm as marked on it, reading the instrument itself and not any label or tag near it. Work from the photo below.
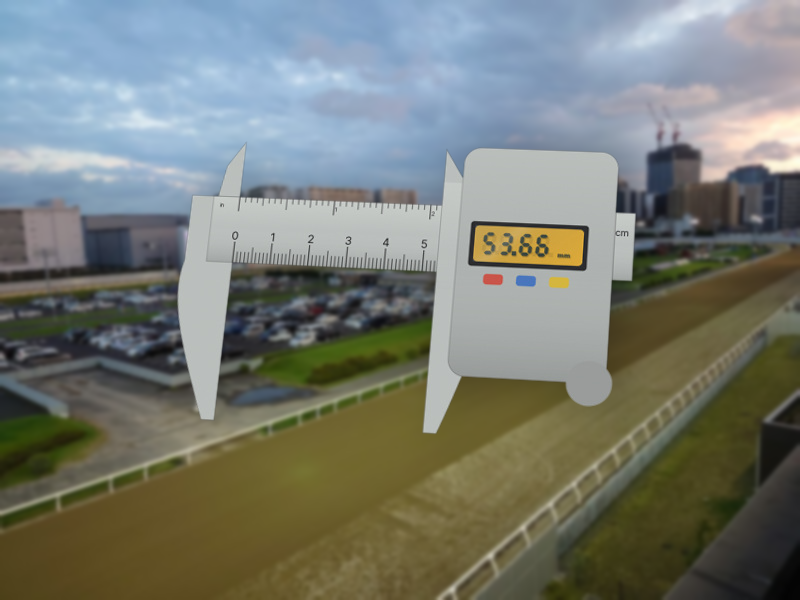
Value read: 53.66 mm
